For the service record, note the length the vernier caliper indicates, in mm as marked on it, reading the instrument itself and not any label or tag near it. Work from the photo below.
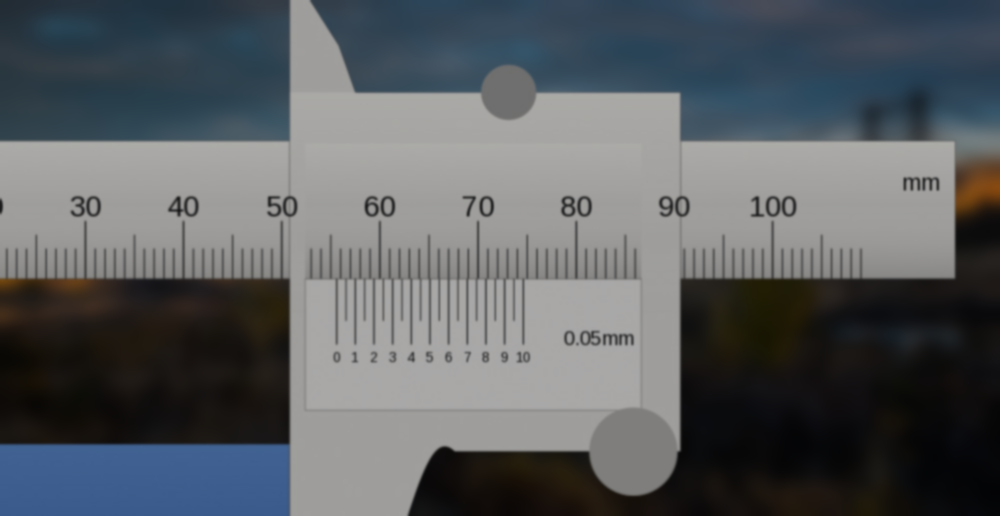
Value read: 55.6 mm
